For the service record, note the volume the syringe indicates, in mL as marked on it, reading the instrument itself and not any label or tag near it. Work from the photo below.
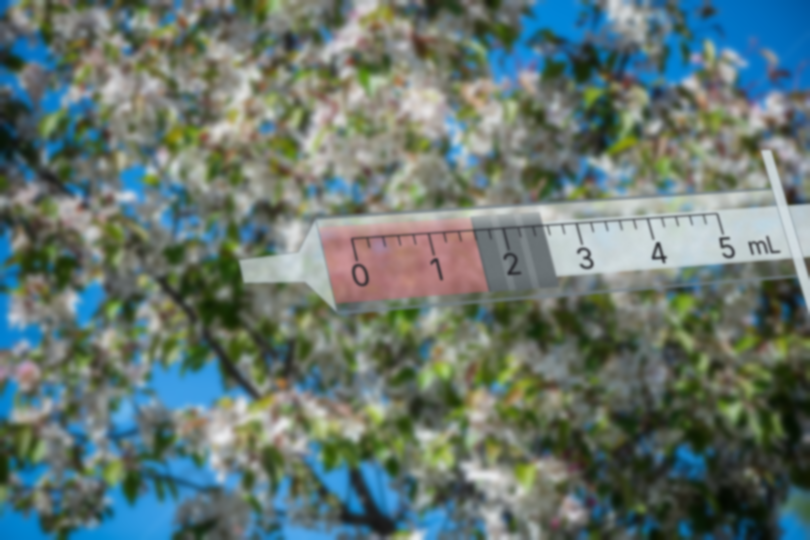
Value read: 1.6 mL
